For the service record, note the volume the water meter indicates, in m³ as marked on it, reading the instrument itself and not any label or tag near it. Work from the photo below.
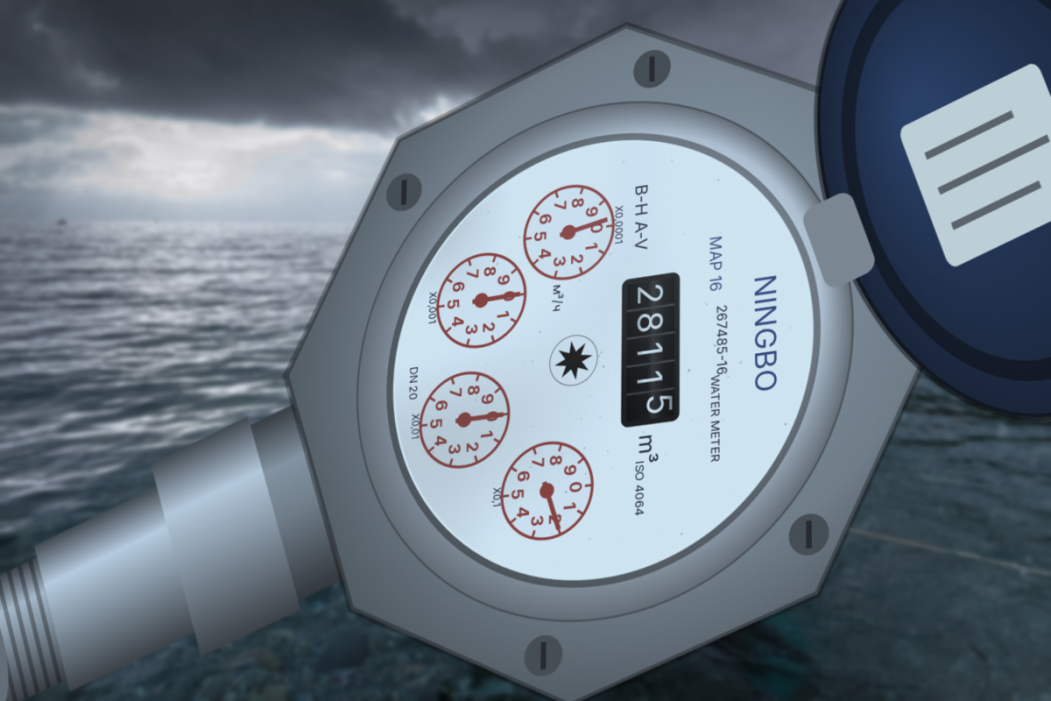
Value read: 28115.1999 m³
